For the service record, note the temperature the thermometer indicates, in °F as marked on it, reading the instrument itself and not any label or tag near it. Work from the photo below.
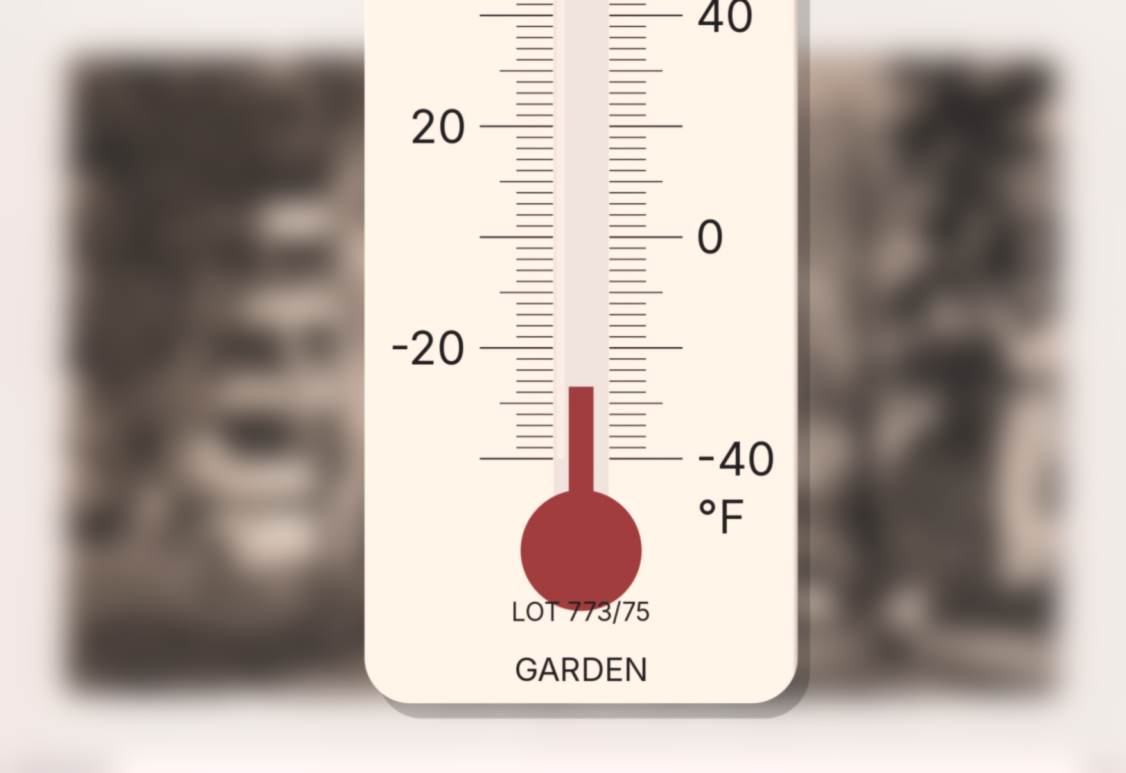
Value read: -27 °F
